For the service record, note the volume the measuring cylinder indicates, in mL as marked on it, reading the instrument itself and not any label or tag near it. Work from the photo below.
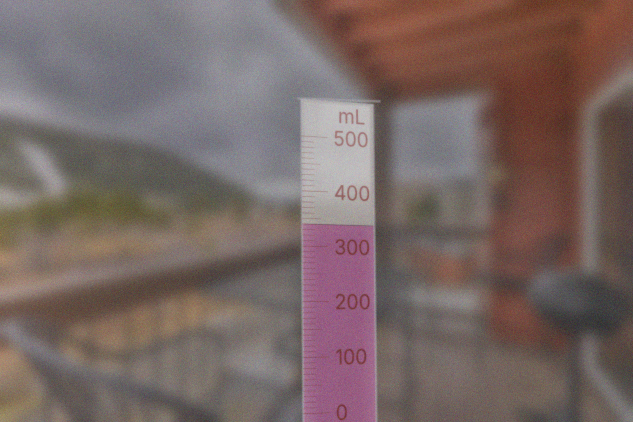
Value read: 340 mL
